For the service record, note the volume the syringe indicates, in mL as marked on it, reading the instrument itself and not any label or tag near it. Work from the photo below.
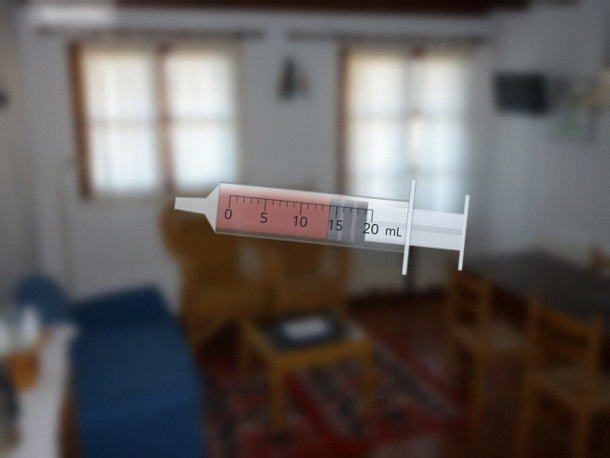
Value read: 14 mL
